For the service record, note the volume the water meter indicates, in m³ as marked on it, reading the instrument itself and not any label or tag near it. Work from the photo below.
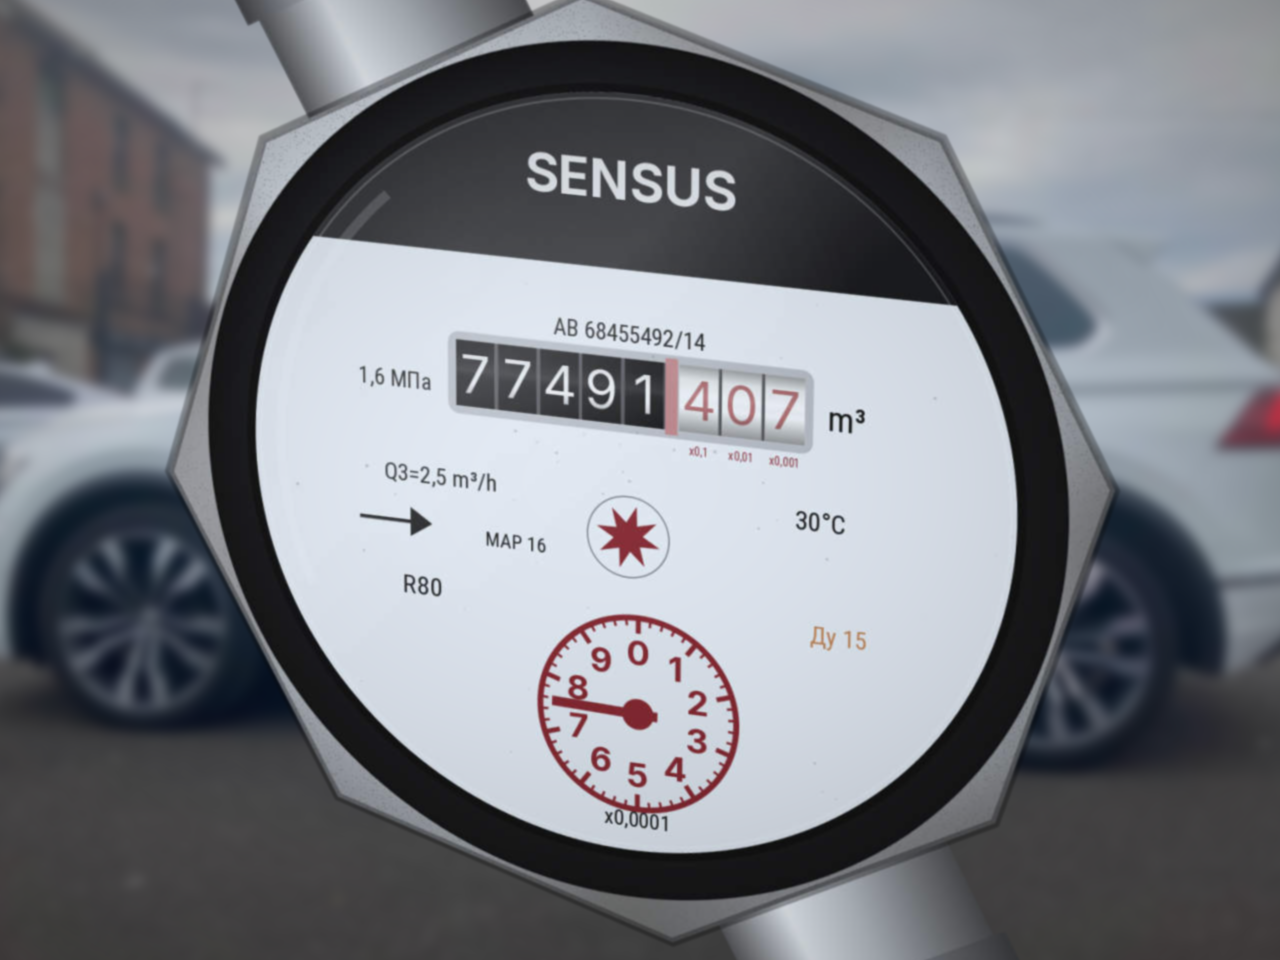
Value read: 77491.4077 m³
